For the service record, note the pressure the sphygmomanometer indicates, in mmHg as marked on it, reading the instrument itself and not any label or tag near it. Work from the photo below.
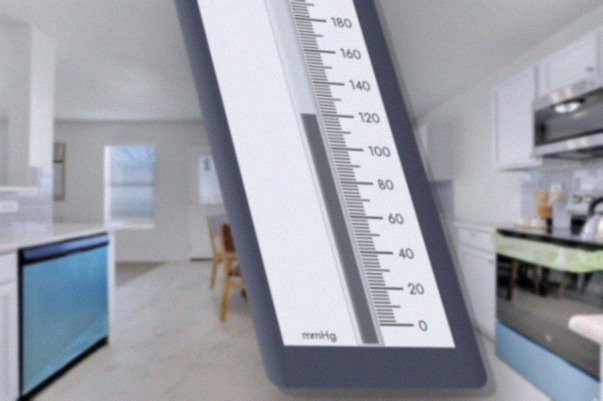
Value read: 120 mmHg
